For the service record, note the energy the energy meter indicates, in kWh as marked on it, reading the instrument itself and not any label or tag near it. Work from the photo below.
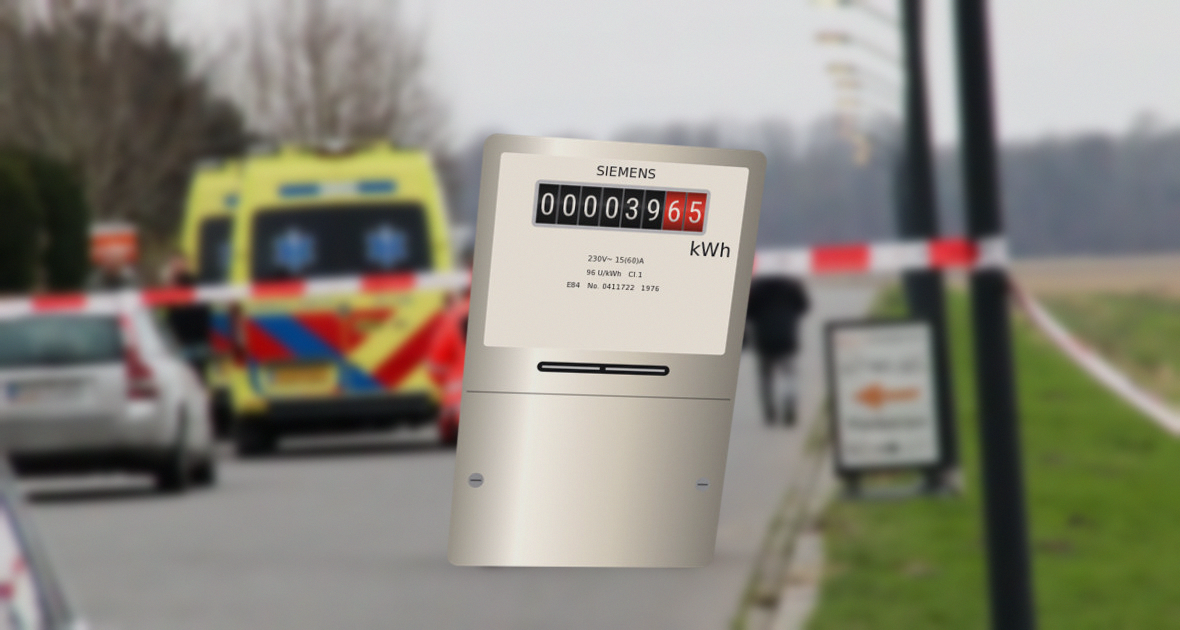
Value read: 39.65 kWh
